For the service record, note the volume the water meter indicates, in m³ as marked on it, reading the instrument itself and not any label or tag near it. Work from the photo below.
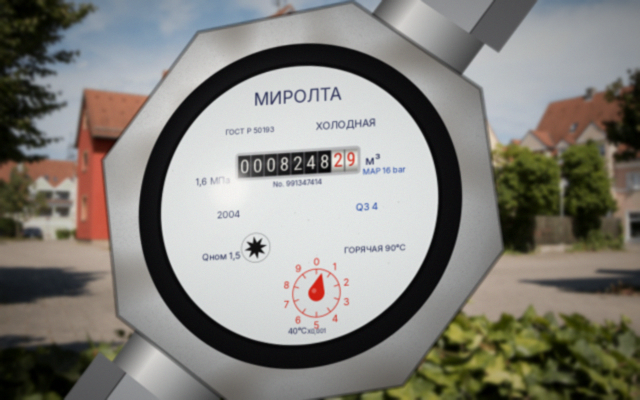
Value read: 8248.290 m³
